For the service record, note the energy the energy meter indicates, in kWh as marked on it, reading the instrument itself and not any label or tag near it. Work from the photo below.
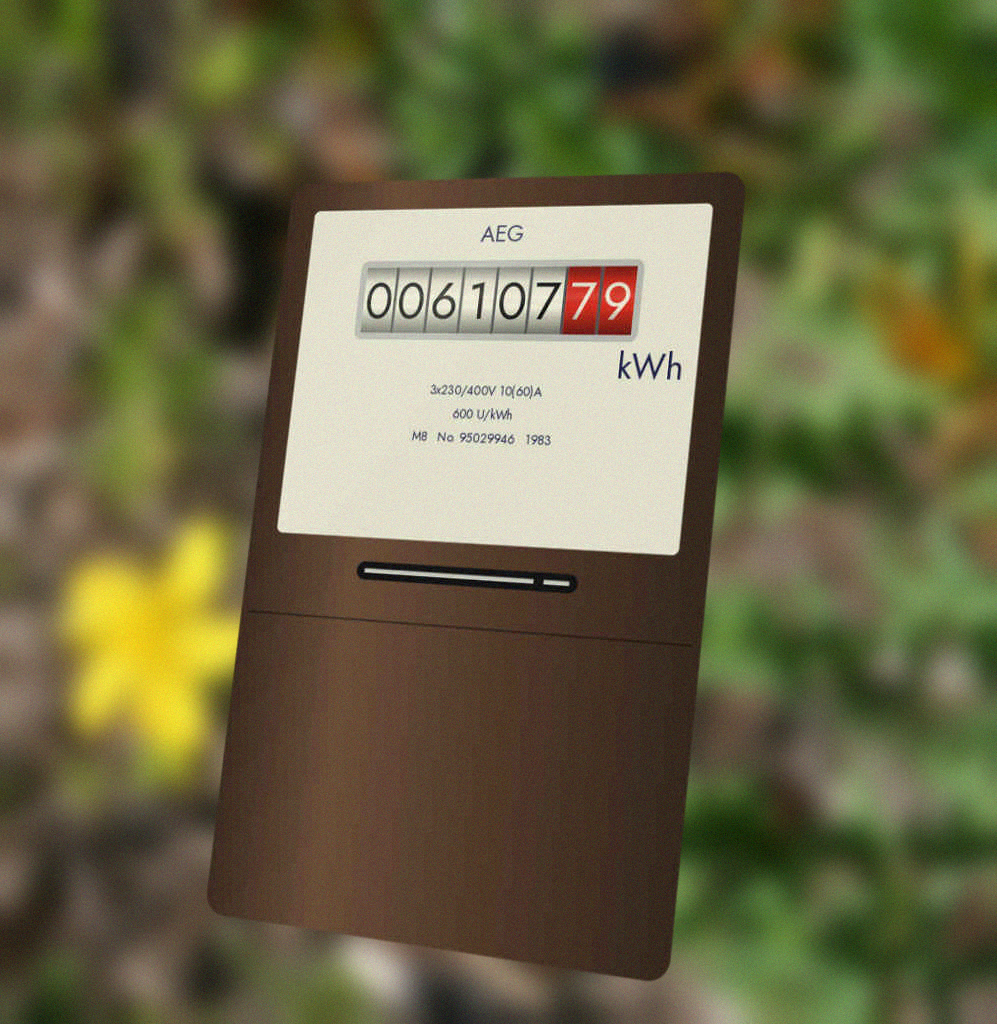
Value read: 6107.79 kWh
